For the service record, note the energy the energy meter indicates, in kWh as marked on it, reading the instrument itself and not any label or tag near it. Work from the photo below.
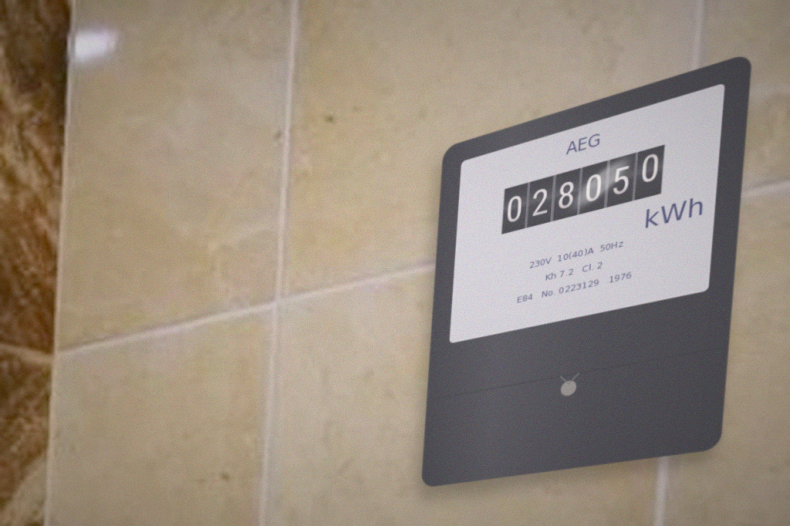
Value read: 28050 kWh
